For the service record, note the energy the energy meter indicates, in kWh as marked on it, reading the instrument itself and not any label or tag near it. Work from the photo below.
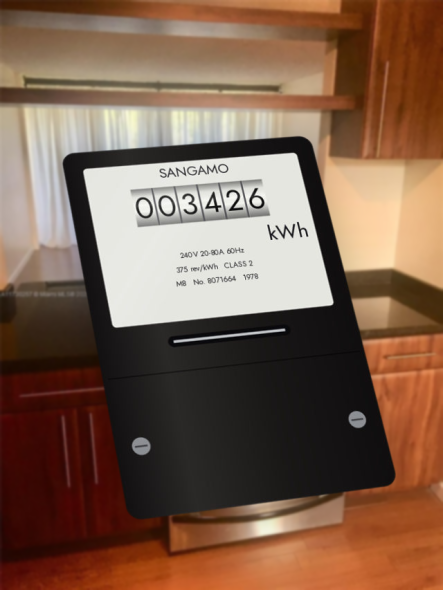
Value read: 3426 kWh
